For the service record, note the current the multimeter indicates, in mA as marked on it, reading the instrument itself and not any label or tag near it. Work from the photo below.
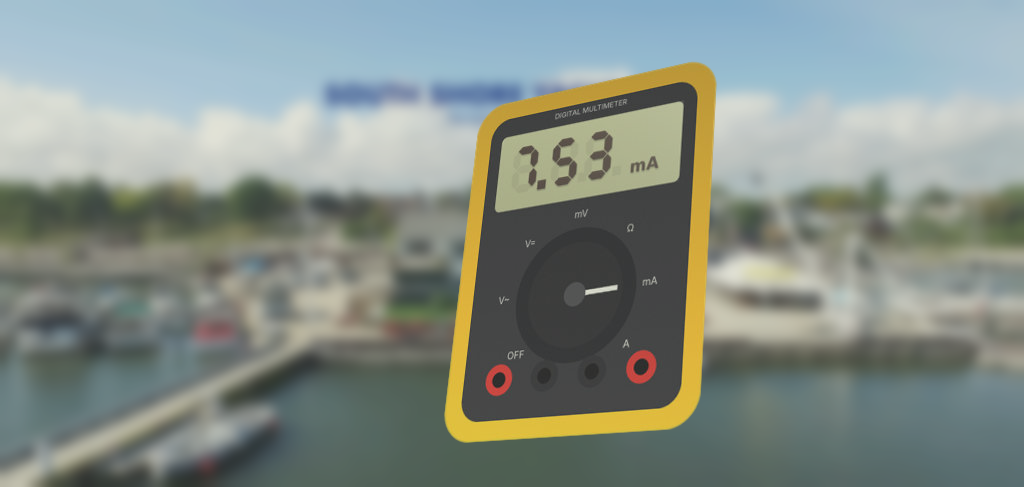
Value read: 7.53 mA
